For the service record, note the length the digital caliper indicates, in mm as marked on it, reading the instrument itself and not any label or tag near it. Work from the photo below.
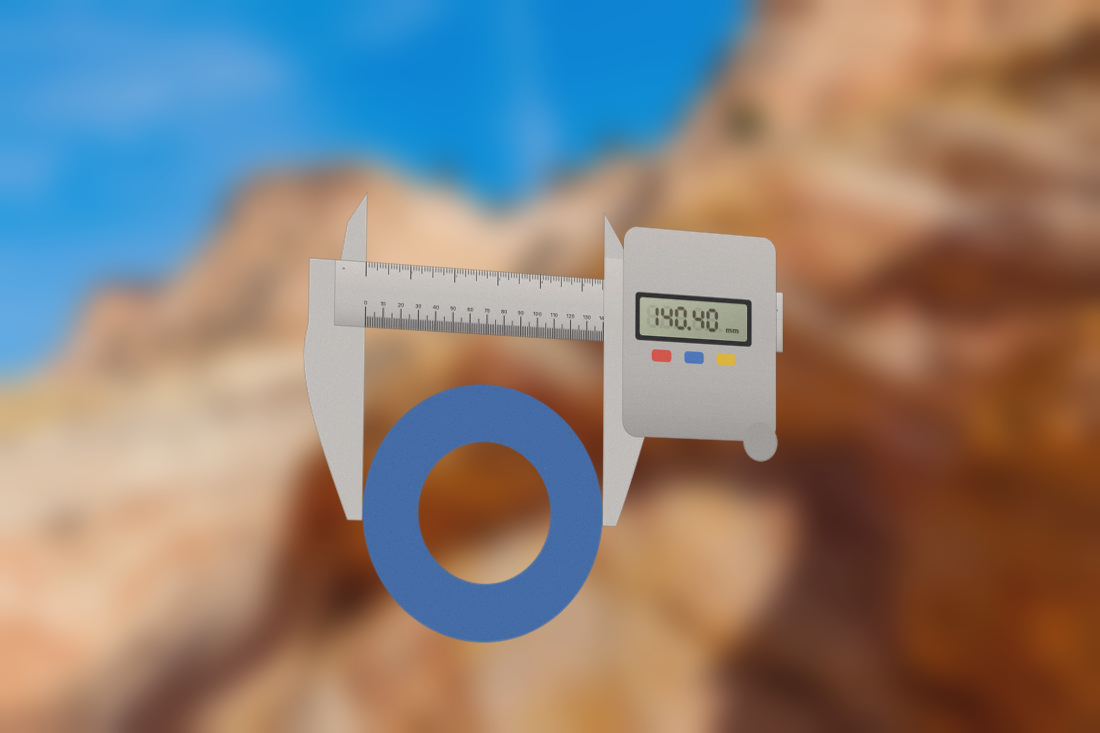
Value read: 140.40 mm
